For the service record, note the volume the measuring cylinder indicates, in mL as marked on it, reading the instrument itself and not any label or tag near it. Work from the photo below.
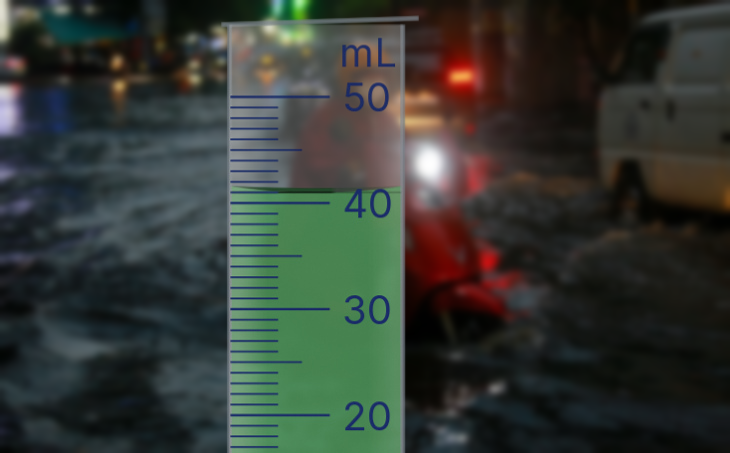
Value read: 41 mL
